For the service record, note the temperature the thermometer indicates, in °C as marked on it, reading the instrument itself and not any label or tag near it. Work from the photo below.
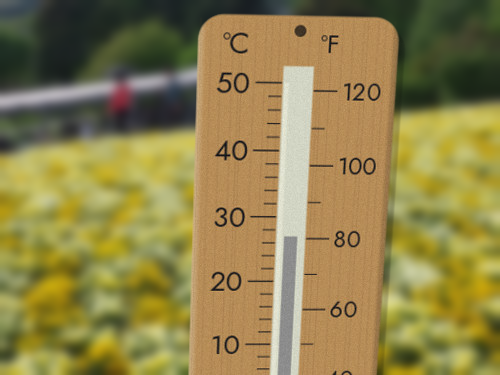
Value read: 27 °C
